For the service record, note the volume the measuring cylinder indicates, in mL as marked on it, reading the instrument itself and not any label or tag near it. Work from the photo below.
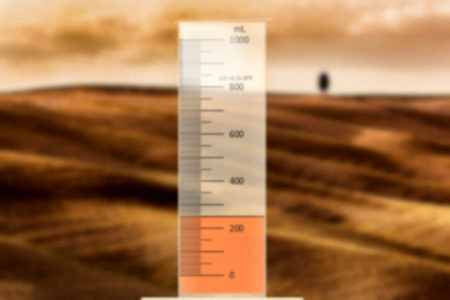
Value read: 250 mL
